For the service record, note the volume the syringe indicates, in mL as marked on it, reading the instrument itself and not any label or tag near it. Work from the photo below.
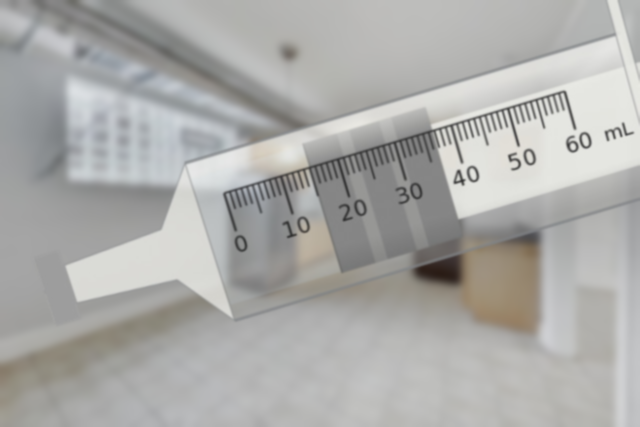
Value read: 15 mL
